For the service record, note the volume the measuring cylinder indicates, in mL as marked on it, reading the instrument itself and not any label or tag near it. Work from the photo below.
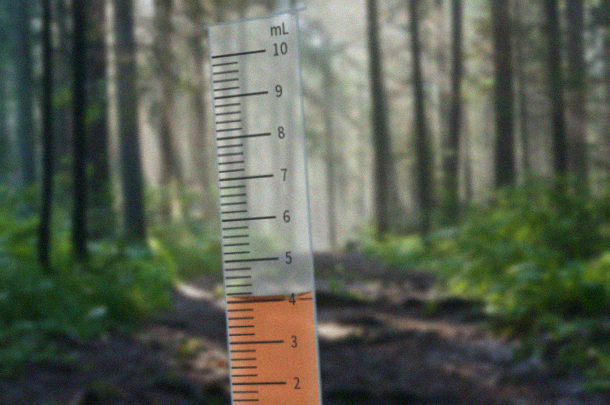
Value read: 4 mL
